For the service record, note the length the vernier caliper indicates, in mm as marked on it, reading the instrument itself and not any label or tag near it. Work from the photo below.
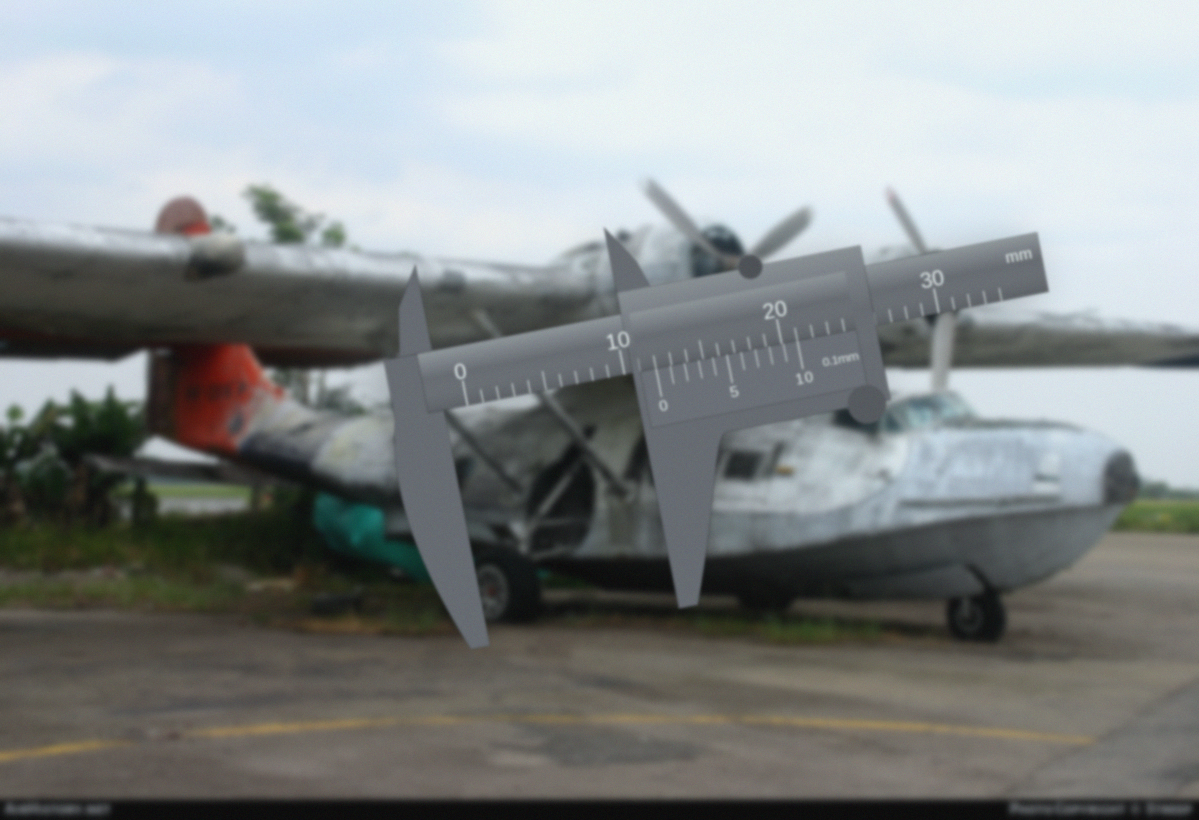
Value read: 12.0 mm
